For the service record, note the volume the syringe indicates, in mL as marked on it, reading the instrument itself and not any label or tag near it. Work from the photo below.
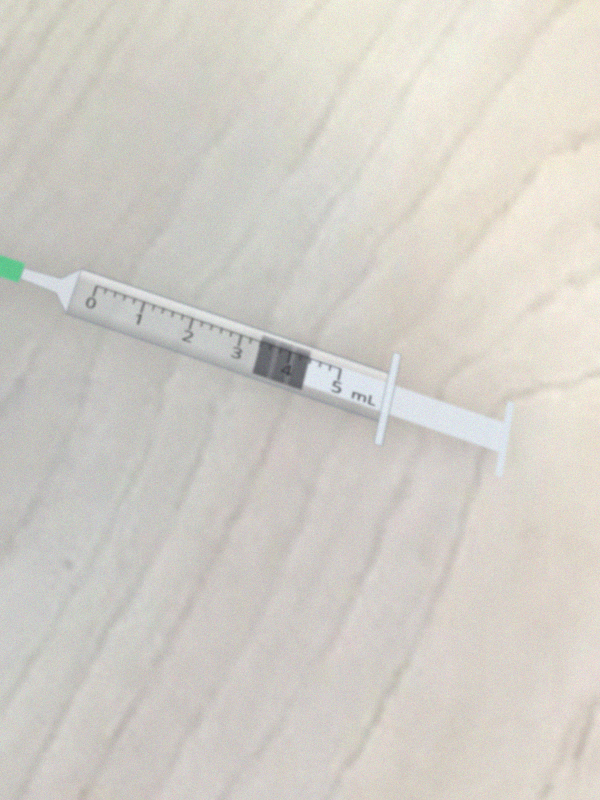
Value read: 3.4 mL
